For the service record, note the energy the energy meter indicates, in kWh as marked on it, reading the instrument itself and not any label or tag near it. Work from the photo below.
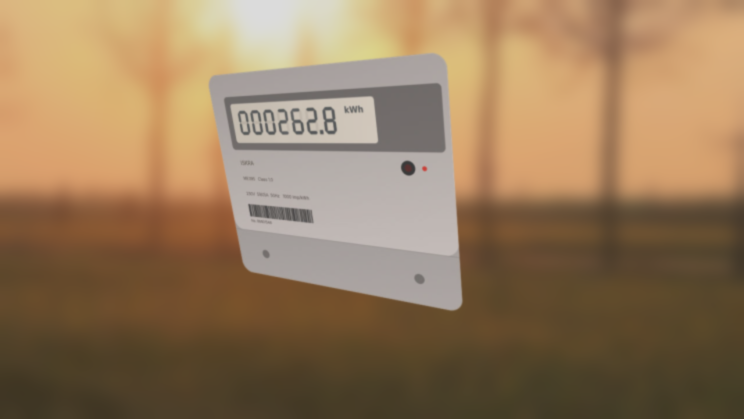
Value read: 262.8 kWh
